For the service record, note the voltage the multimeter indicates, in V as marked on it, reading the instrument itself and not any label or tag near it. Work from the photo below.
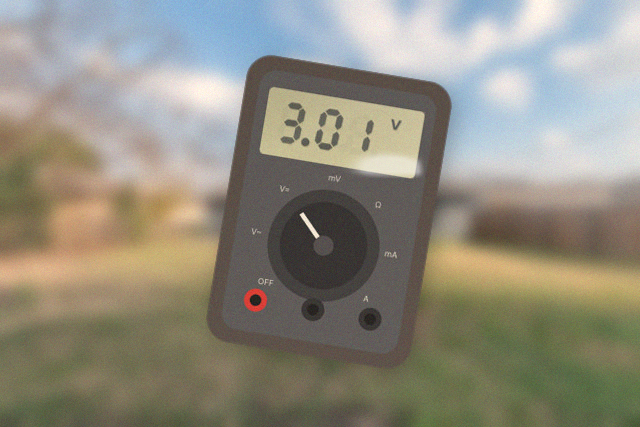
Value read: 3.01 V
